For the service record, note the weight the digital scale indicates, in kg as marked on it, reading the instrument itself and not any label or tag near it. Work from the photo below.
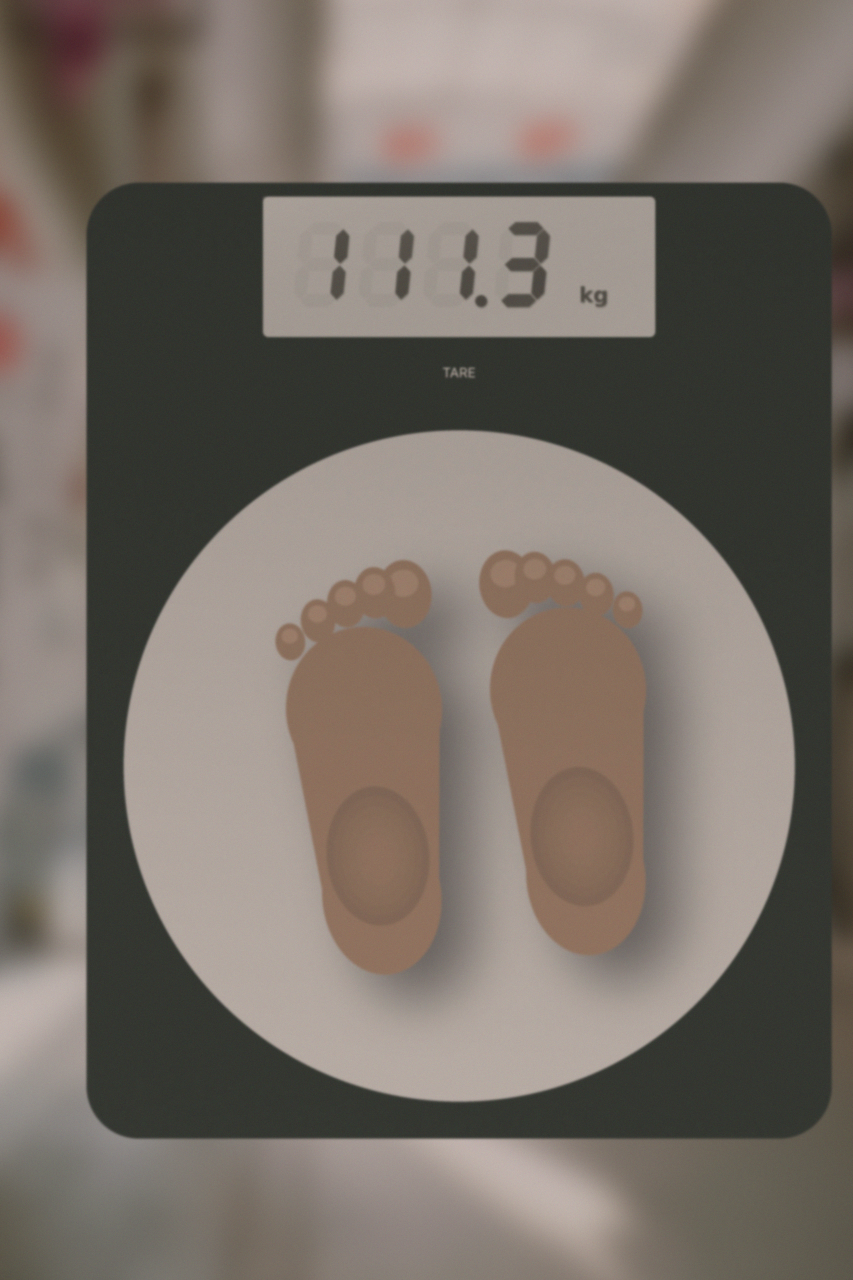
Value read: 111.3 kg
